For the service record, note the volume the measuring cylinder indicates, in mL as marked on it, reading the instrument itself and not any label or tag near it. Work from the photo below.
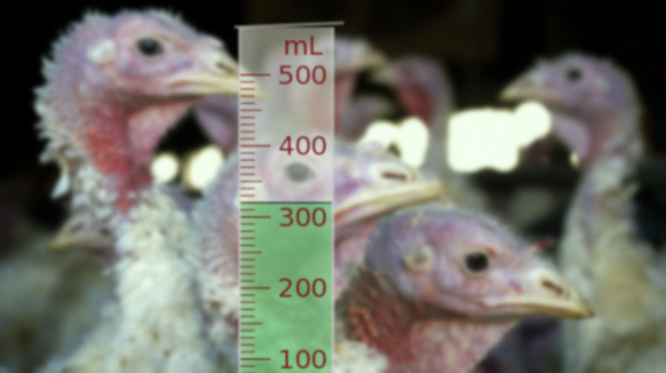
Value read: 320 mL
